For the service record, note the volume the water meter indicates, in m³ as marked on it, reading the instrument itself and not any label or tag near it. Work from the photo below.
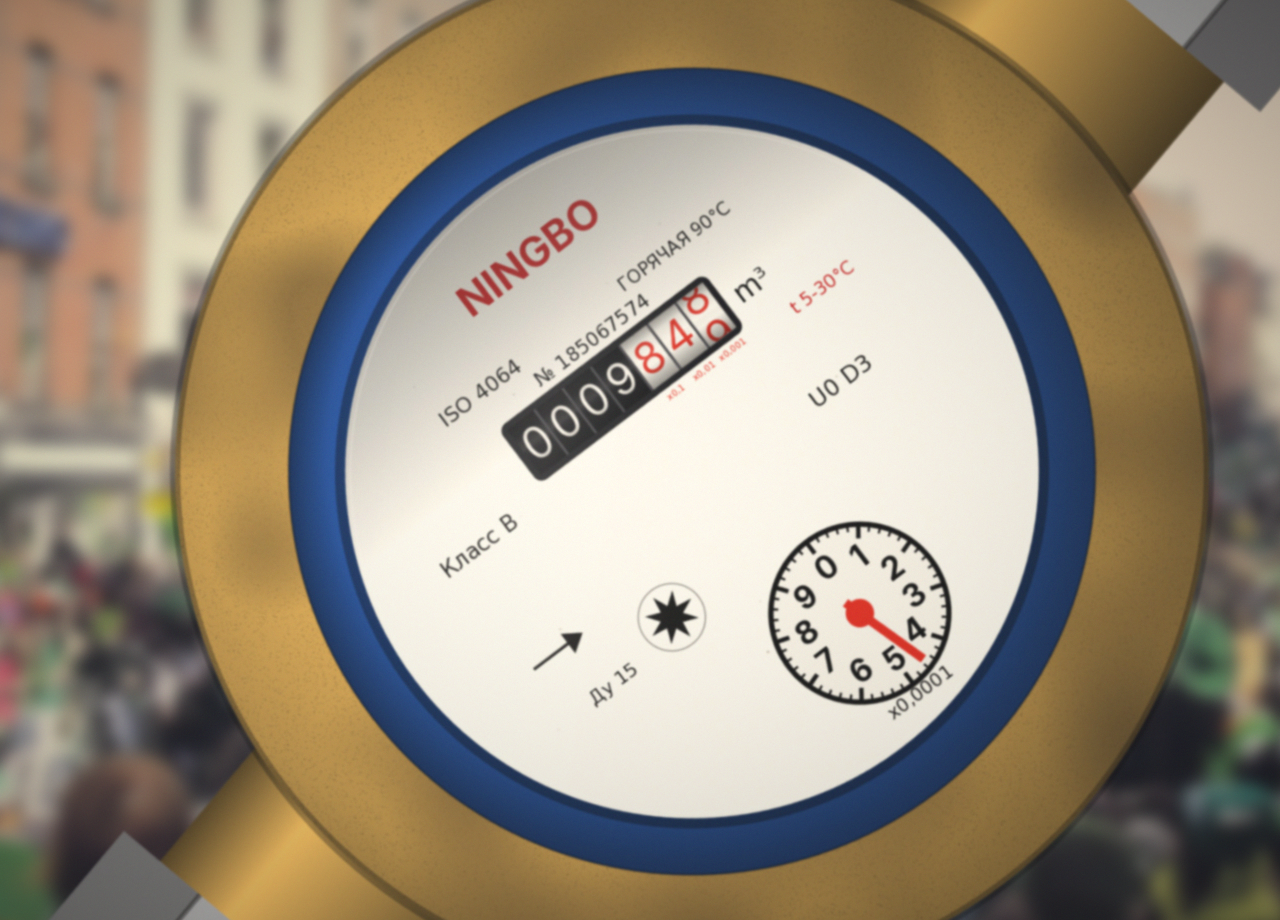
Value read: 9.8484 m³
